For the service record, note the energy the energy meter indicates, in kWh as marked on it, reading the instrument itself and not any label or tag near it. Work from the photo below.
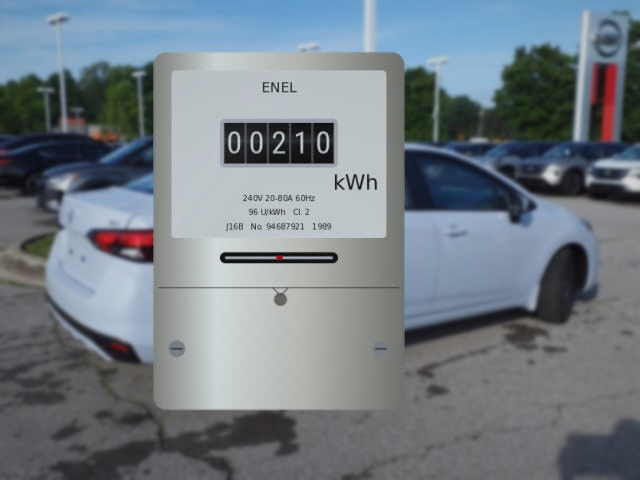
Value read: 210 kWh
